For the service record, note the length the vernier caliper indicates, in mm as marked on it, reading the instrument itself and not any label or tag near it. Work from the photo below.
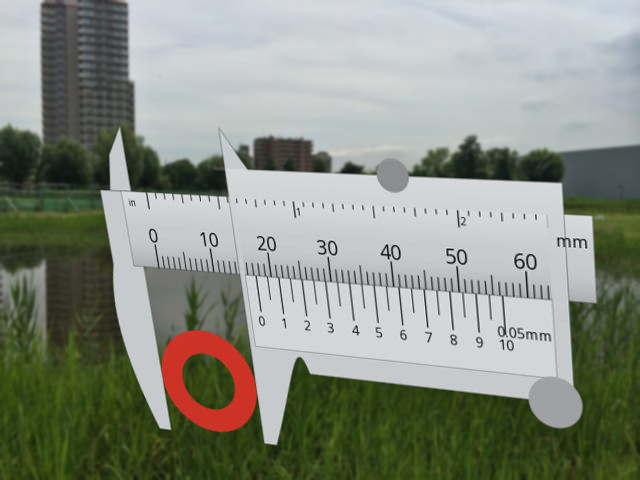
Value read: 17.4 mm
